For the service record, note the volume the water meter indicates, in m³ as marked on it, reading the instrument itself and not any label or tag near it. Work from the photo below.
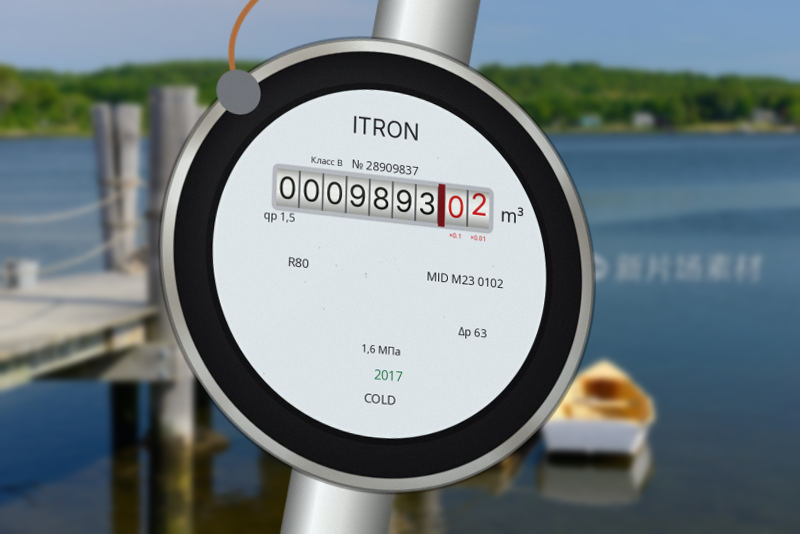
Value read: 9893.02 m³
